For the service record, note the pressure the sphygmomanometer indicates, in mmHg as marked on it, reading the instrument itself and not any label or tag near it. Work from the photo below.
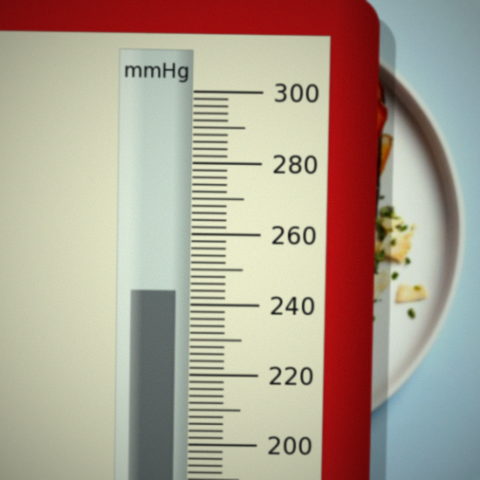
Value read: 244 mmHg
